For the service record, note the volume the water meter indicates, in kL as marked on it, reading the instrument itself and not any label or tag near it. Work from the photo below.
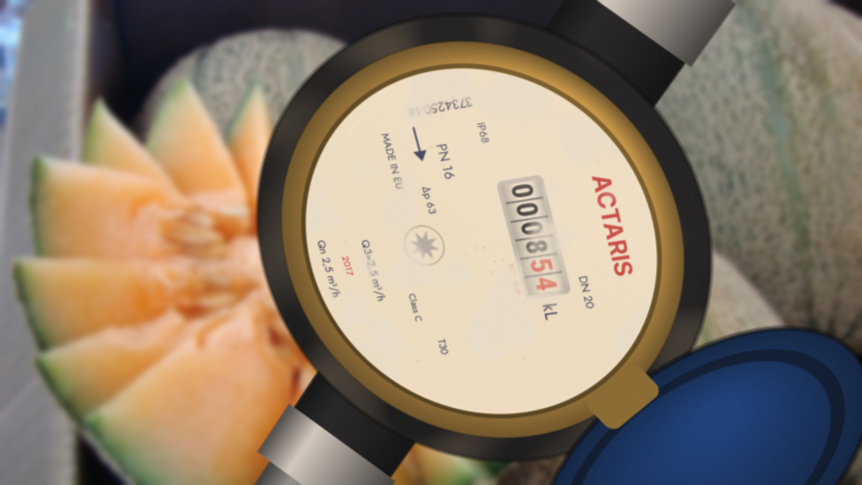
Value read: 8.54 kL
